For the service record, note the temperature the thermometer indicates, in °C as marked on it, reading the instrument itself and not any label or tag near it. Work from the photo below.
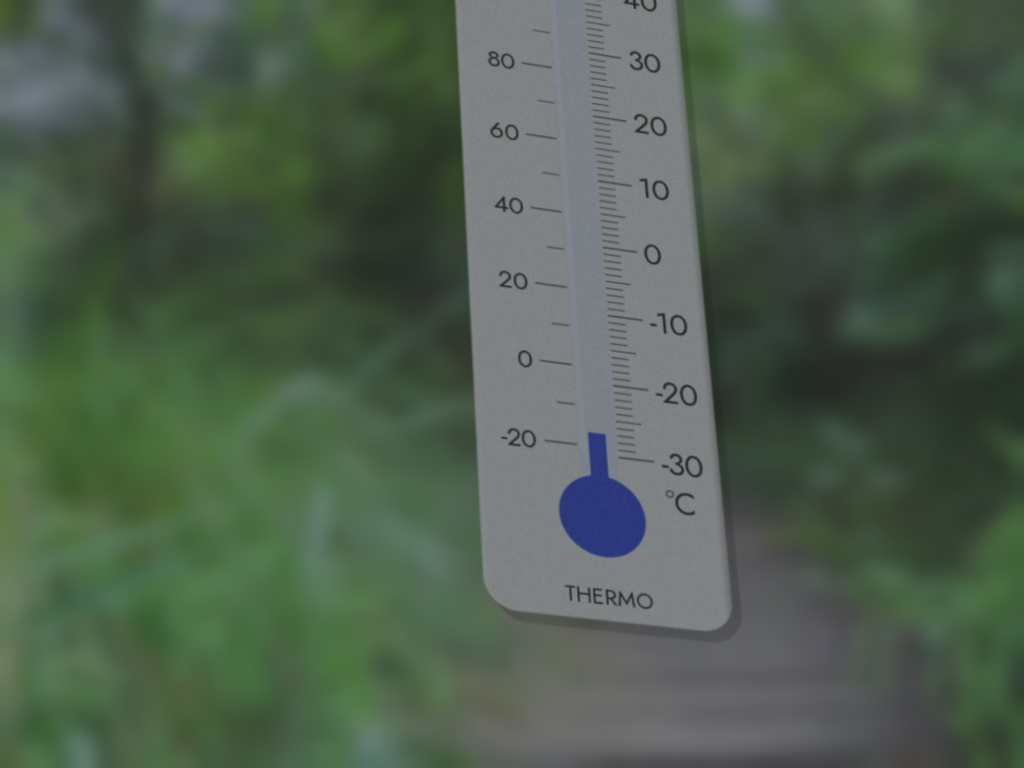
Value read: -27 °C
